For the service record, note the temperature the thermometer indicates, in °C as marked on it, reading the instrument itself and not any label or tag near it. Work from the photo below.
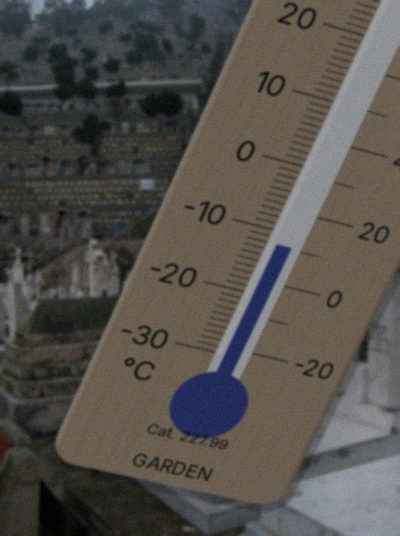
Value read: -12 °C
